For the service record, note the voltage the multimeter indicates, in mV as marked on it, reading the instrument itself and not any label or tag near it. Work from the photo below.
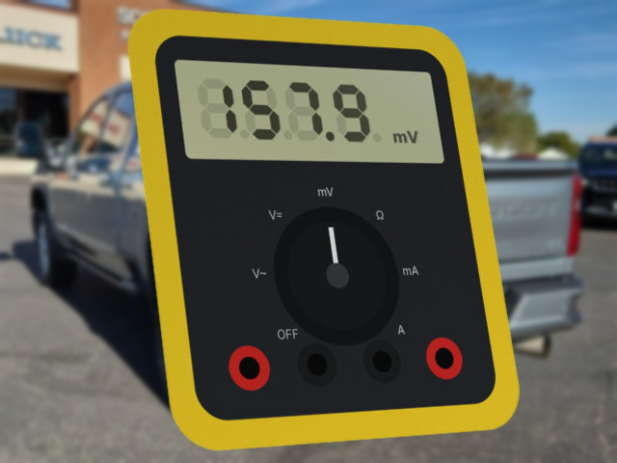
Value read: 157.9 mV
